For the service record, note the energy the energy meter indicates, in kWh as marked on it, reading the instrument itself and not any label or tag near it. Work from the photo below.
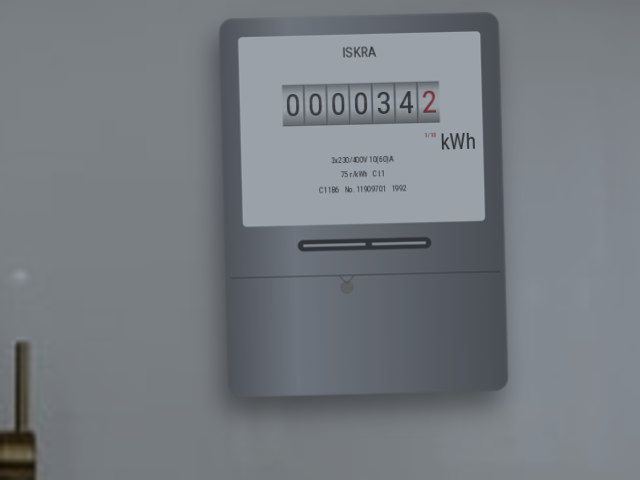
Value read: 34.2 kWh
